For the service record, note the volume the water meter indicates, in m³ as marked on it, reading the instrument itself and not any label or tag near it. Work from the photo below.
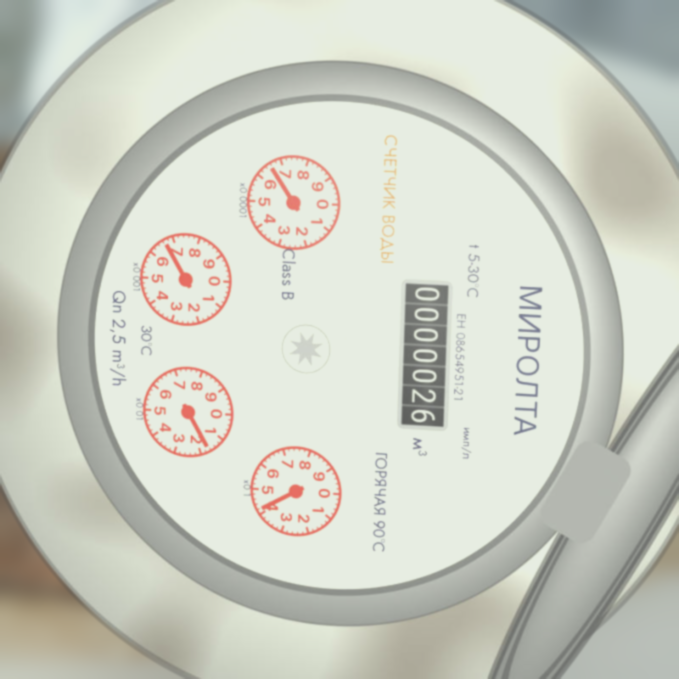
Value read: 26.4166 m³
